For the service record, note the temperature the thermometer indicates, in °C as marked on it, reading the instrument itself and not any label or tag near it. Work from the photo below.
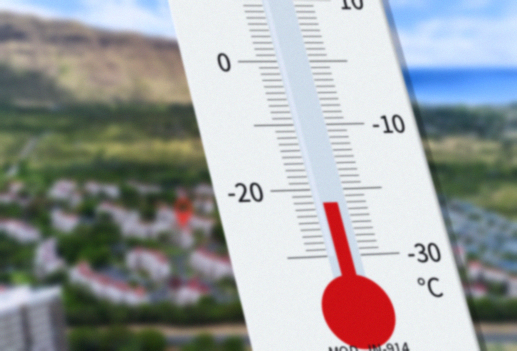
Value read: -22 °C
